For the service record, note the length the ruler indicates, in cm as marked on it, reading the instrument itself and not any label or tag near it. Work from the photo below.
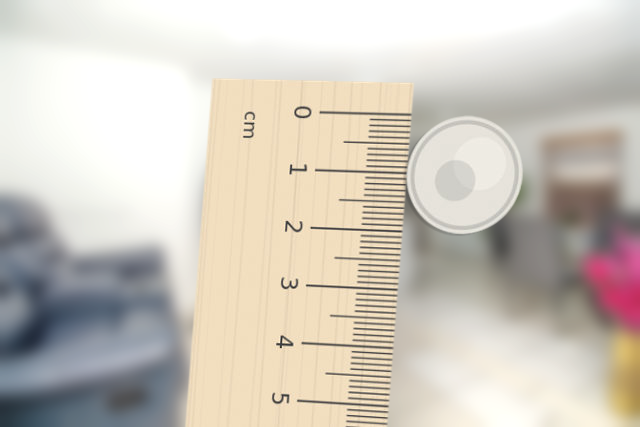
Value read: 2 cm
